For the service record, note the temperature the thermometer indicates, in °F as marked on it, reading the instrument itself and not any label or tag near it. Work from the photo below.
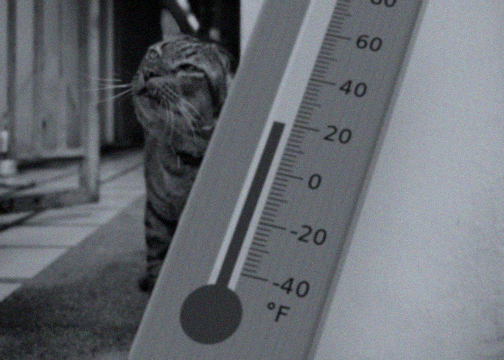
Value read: 20 °F
